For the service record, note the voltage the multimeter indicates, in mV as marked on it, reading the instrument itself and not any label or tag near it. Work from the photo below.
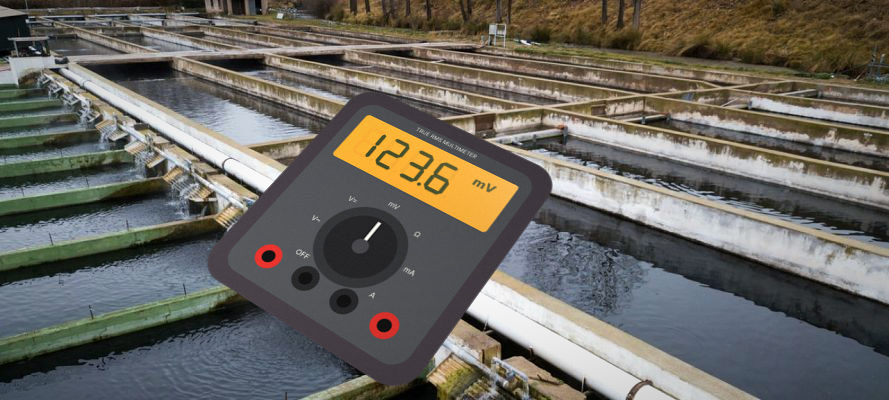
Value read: 123.6 mV
